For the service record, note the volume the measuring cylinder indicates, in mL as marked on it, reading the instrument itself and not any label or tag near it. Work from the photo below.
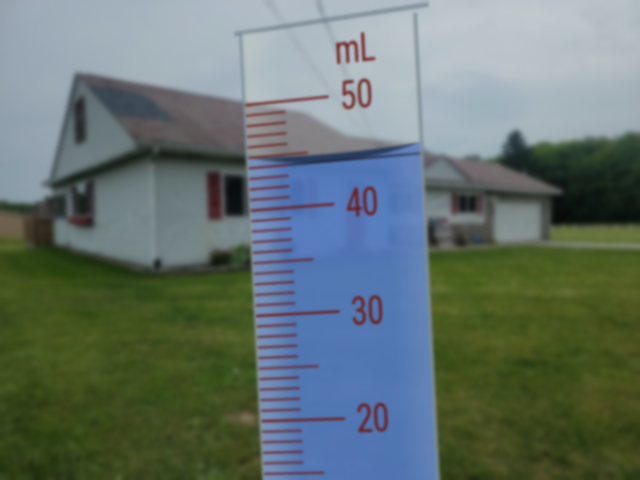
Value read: 44 mL
